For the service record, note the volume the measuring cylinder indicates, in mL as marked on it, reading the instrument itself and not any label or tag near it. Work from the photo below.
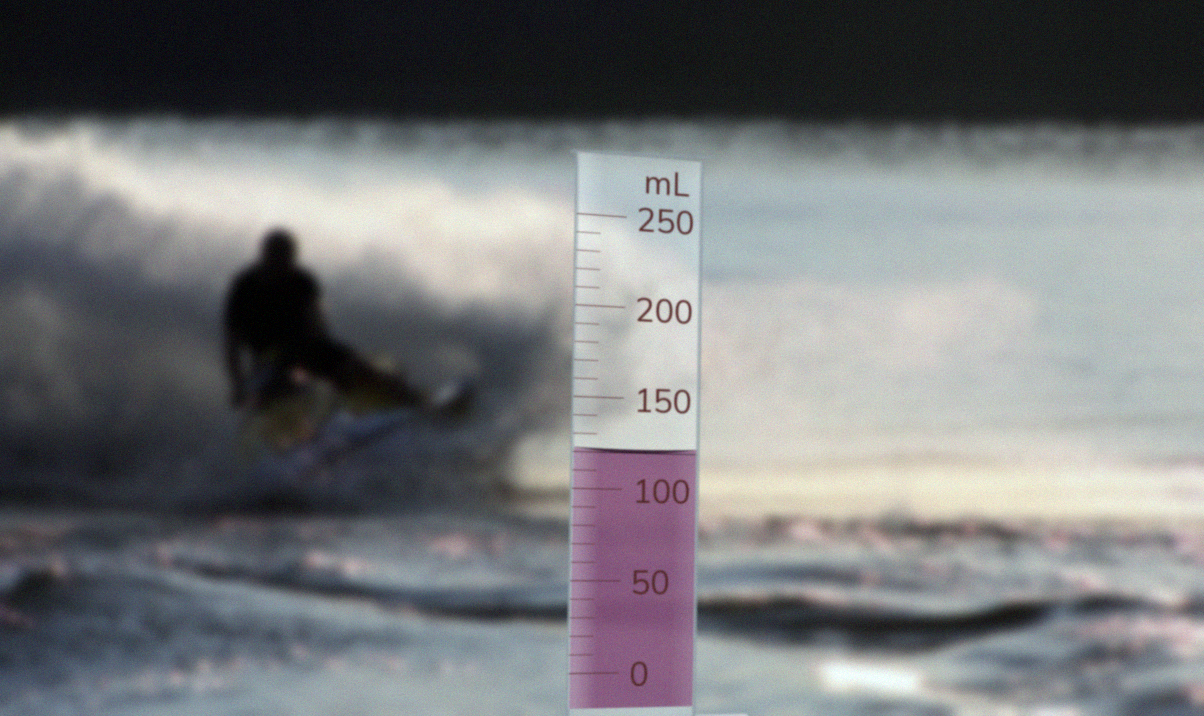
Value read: 120 mL
